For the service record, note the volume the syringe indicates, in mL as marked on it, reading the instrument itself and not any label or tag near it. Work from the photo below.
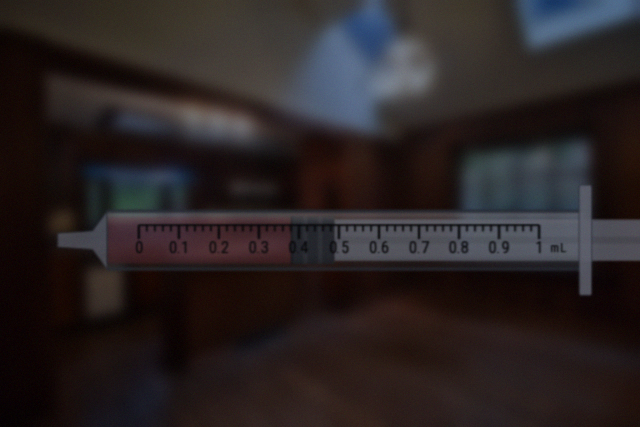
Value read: 0.38 mL
